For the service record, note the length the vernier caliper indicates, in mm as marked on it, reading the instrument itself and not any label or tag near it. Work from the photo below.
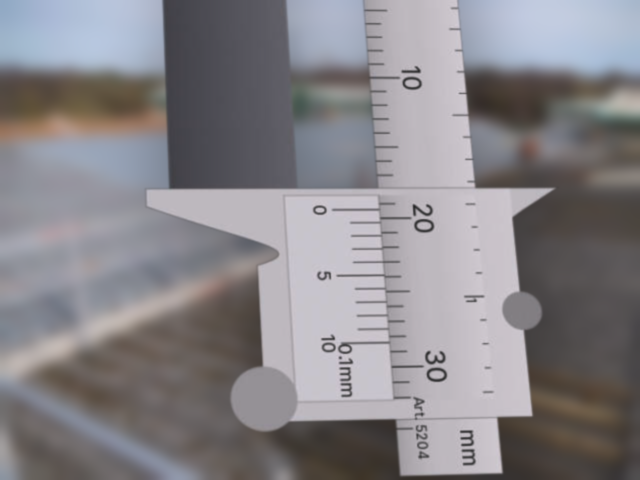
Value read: 19.4 mm
